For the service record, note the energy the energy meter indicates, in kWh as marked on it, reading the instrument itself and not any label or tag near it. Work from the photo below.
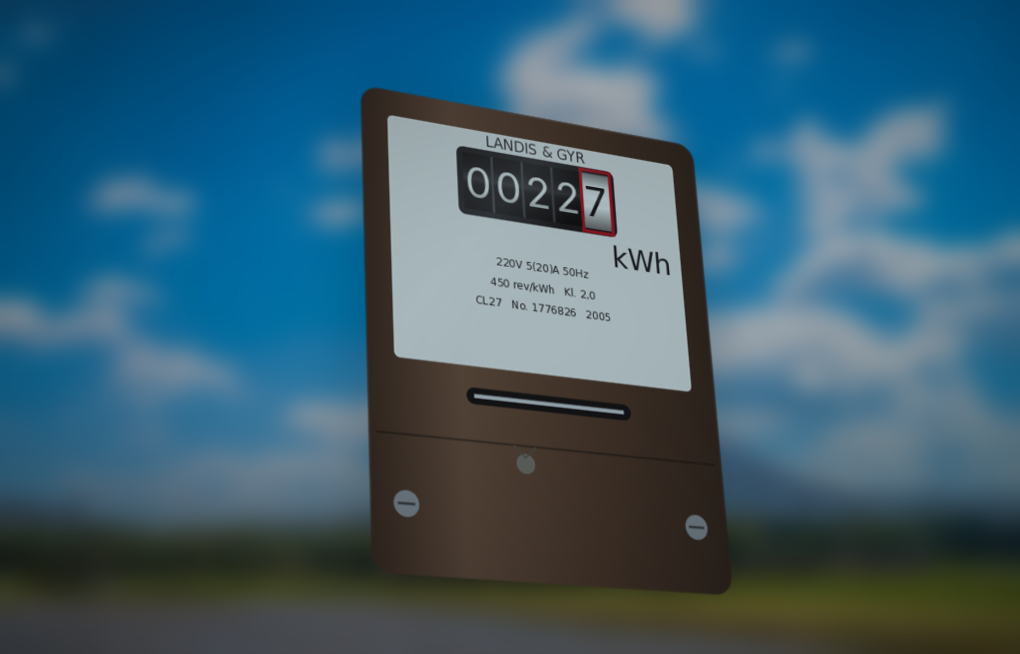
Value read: 22.7 kWh
